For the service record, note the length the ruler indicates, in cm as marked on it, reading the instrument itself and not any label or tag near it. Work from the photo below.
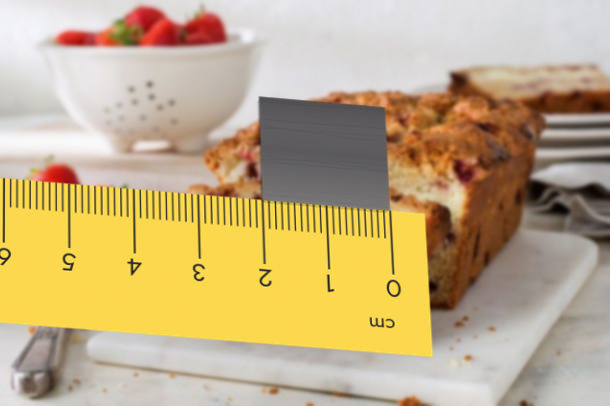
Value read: 2 cm
